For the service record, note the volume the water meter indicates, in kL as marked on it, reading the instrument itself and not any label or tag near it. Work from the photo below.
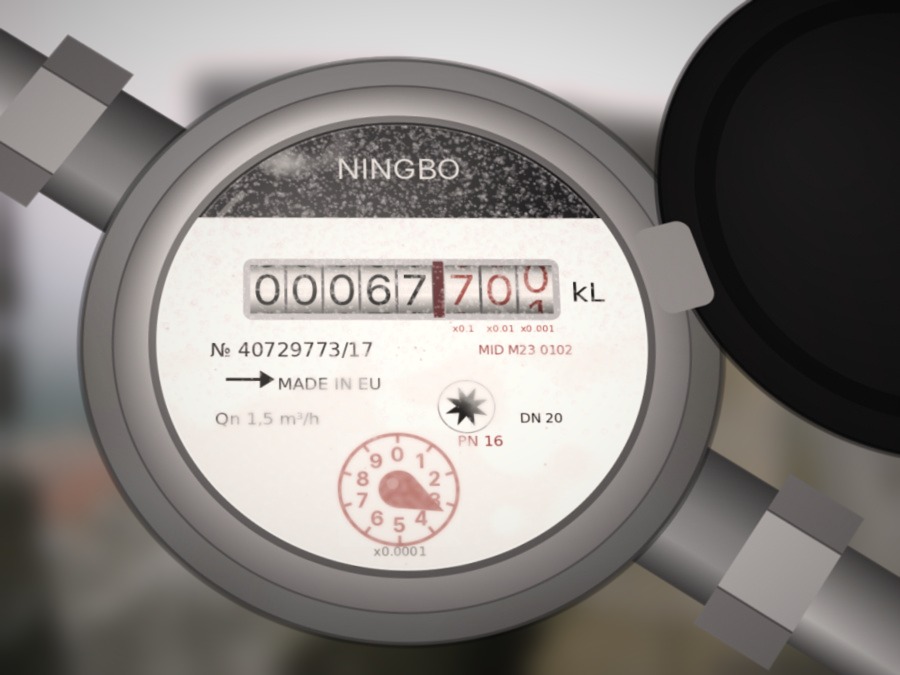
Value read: 67.7003 kL
